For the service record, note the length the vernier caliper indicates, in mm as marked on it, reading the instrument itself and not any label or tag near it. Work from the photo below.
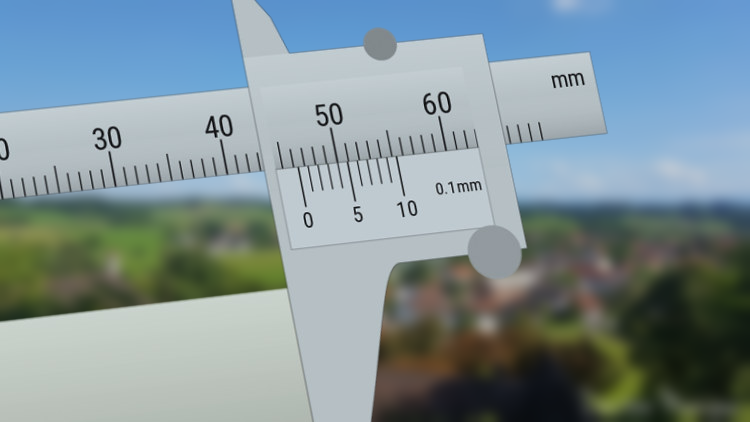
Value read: 46.4 mm
